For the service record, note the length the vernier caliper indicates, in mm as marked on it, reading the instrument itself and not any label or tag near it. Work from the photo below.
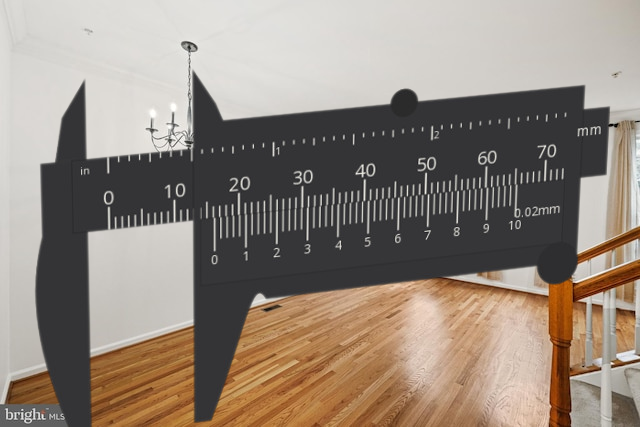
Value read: 16.2 mm
